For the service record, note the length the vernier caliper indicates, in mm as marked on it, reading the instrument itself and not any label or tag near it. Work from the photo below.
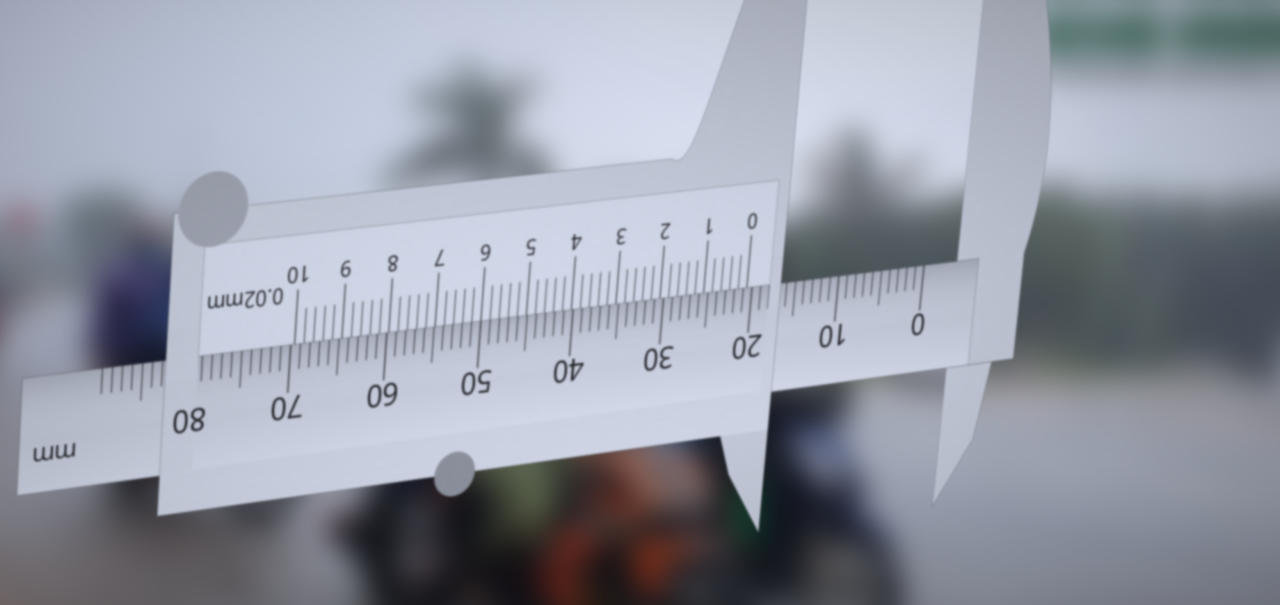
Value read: 20.6 mm
